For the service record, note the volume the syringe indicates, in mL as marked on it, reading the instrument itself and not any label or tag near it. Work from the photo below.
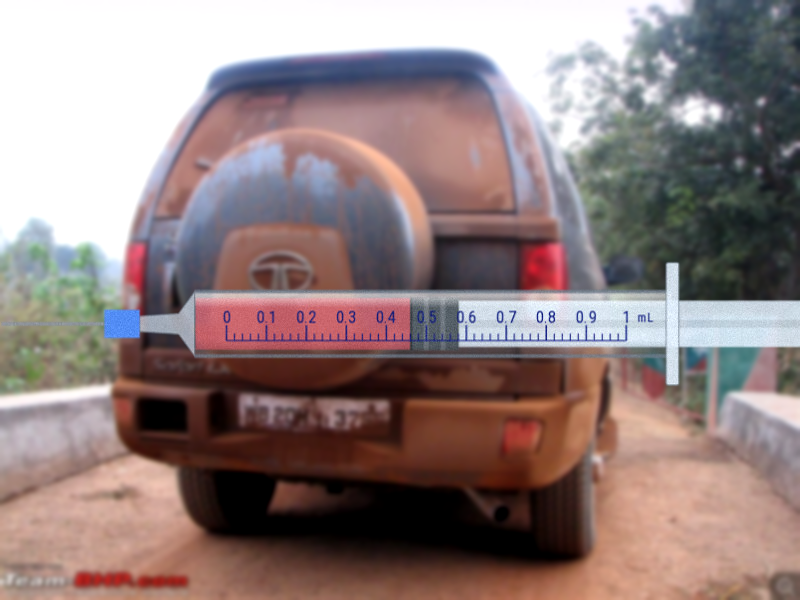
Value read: 0.46 mL
